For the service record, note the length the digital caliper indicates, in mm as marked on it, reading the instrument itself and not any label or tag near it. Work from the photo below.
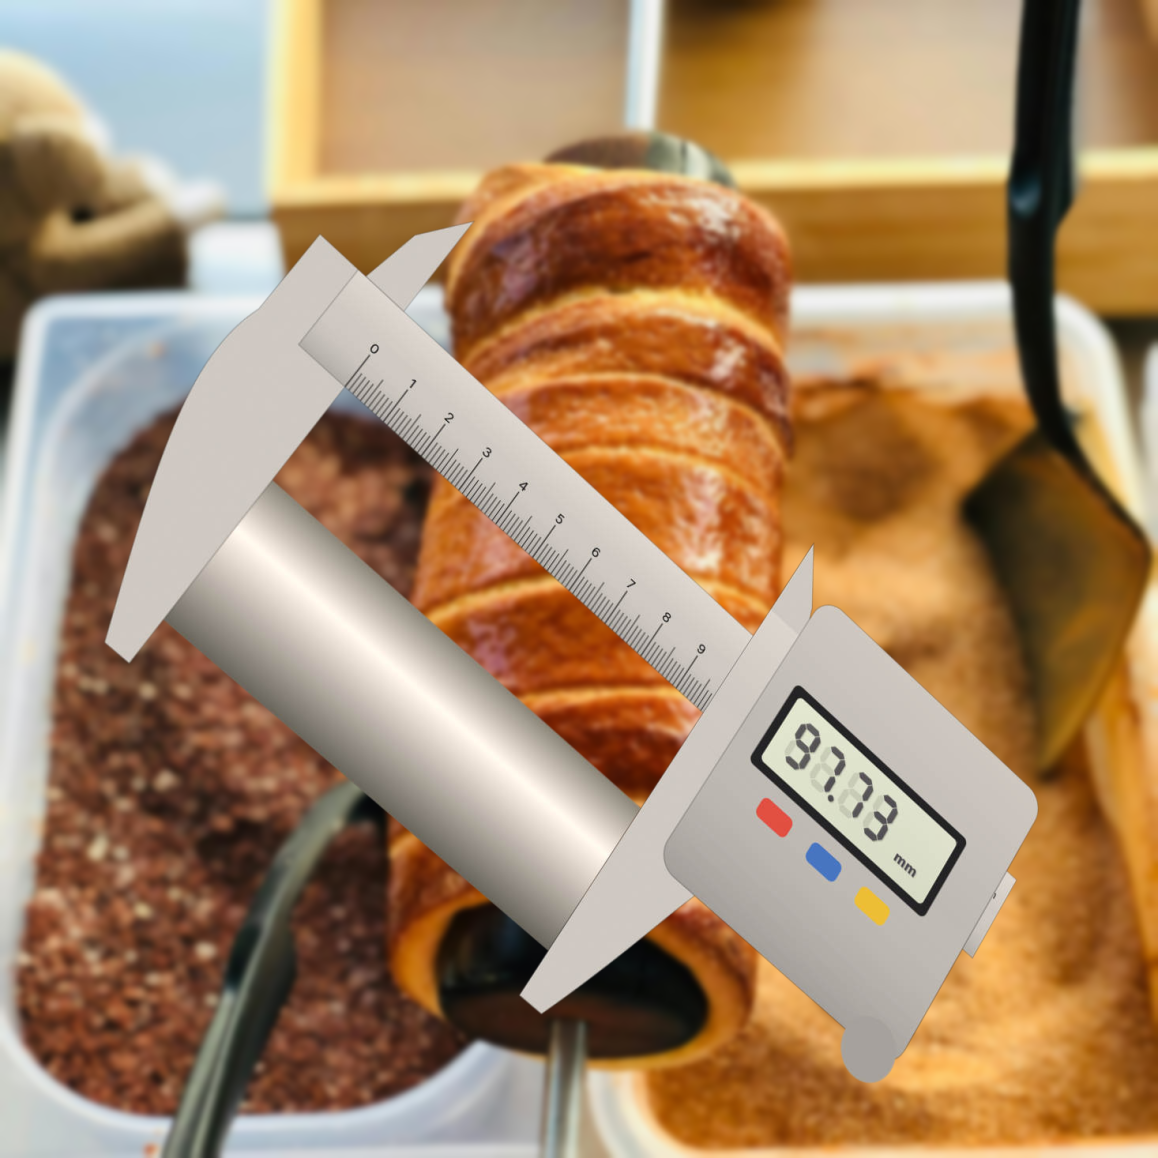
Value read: 97.73 mm
